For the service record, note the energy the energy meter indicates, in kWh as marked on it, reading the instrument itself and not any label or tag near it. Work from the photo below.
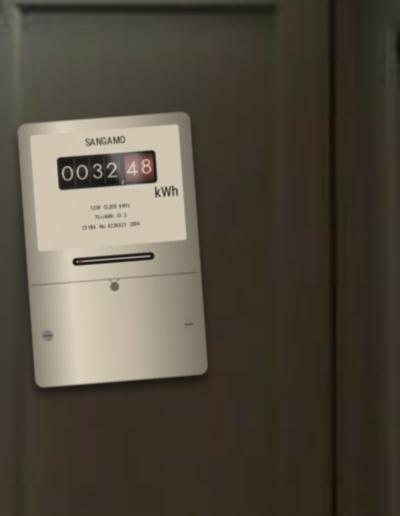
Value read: 32.48 kWh
